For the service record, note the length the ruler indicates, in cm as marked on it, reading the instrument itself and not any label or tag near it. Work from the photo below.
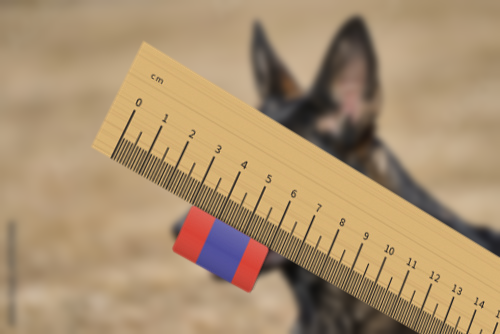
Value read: 3 cm
